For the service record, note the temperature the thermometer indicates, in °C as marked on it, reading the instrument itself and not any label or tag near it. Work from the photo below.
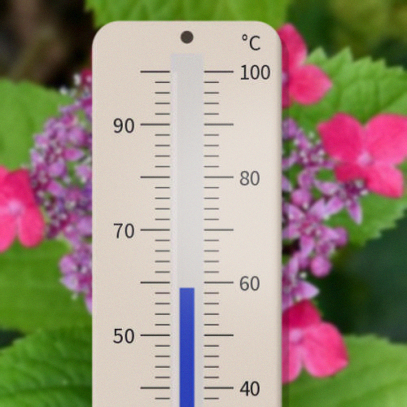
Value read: 59 °C
